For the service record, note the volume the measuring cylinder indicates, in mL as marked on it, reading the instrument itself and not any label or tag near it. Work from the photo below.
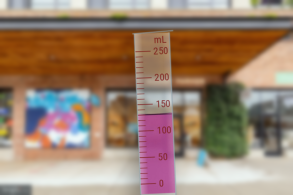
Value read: 130 mL
